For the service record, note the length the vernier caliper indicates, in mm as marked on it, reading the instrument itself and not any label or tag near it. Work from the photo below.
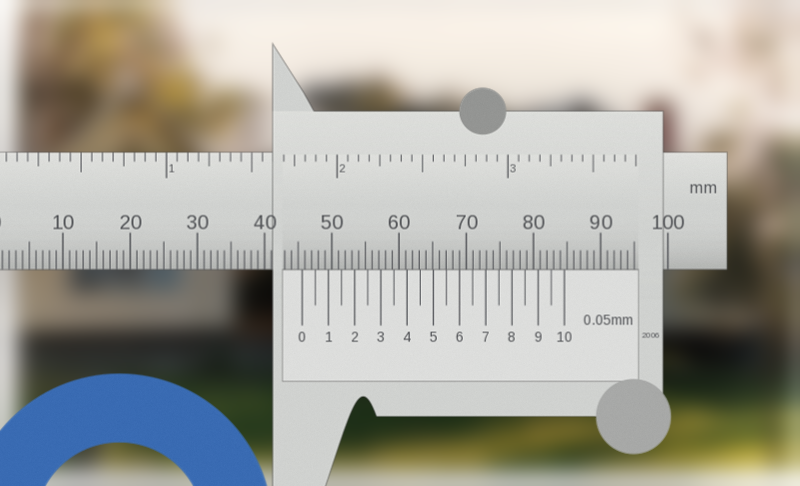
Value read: 45.6 mm
